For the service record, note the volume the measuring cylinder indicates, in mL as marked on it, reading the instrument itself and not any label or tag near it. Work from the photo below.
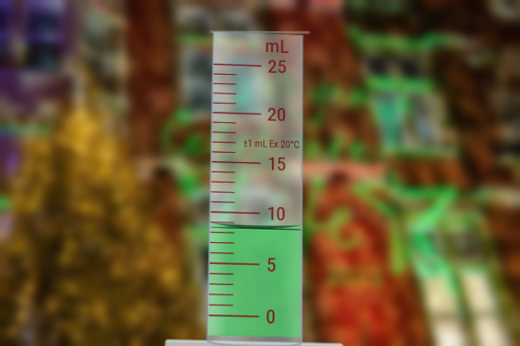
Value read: 8.5 mL
